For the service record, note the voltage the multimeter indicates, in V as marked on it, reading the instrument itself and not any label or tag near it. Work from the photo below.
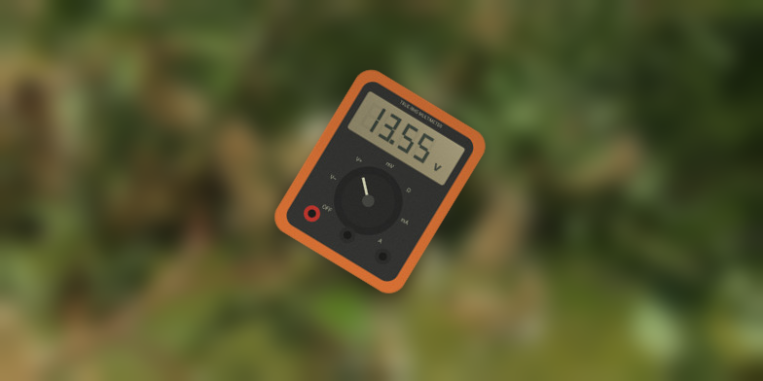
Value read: 13.55 V
